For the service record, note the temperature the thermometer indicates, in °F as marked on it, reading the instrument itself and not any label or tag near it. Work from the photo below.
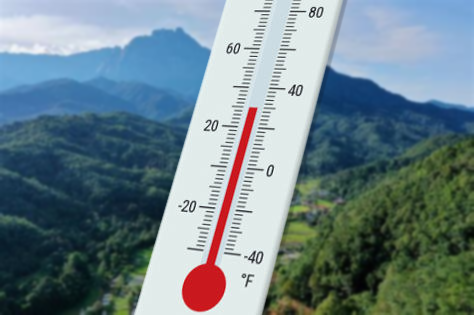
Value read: 30 °F
